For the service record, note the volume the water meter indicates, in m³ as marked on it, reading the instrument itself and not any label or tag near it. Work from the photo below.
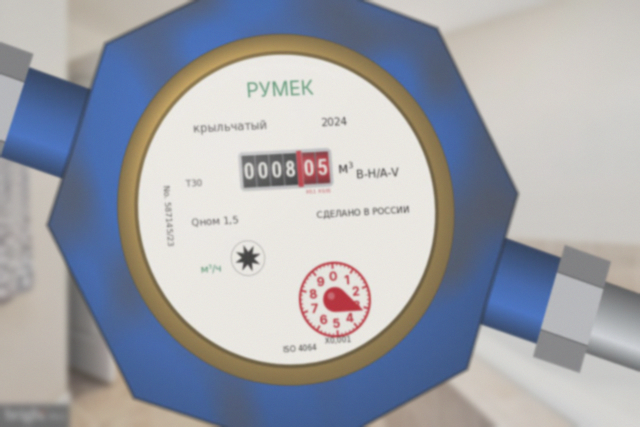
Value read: 8.053 m³
